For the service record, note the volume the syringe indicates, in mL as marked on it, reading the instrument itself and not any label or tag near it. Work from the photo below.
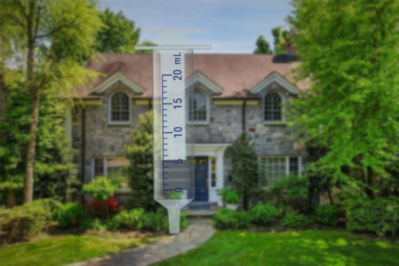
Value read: 0 mL
